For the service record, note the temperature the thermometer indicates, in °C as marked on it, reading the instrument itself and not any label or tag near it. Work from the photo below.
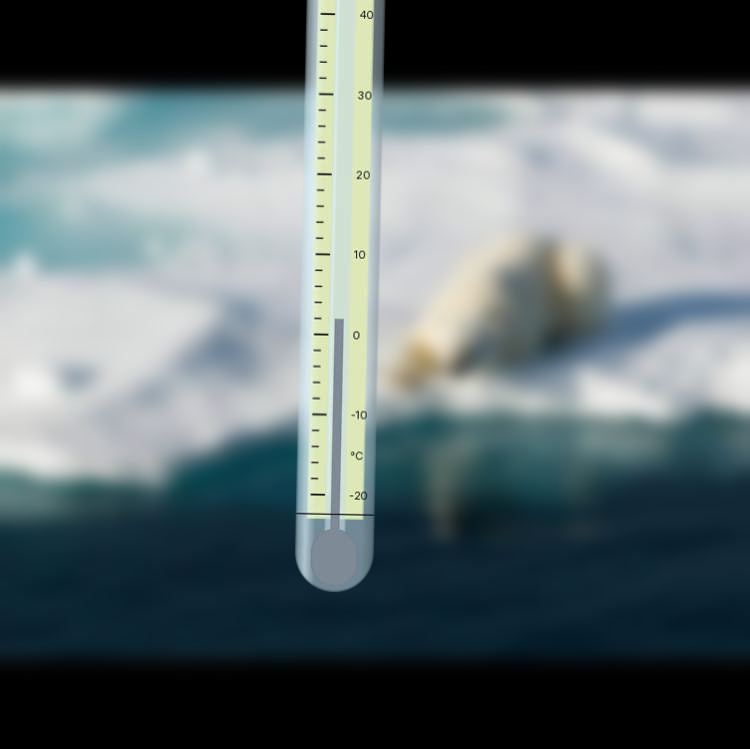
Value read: 2 °C
